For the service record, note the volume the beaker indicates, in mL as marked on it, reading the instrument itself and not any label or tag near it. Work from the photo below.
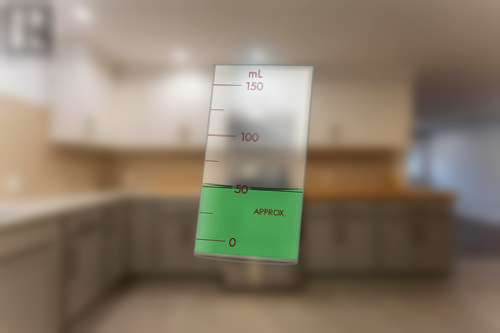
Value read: 50 mL
